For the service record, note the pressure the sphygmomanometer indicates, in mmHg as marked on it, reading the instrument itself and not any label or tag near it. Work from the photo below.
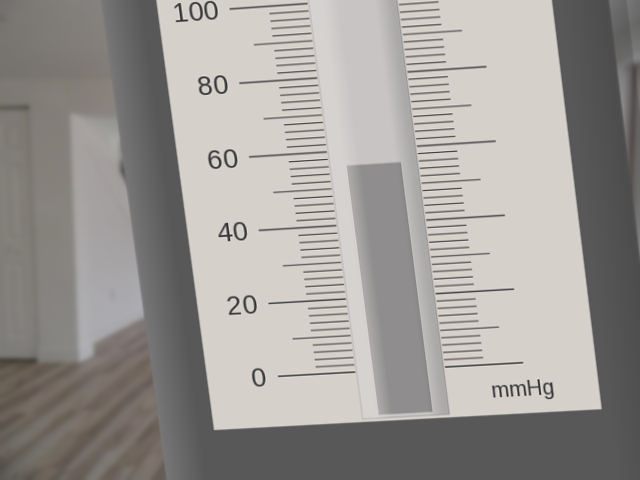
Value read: 56 mmHg
